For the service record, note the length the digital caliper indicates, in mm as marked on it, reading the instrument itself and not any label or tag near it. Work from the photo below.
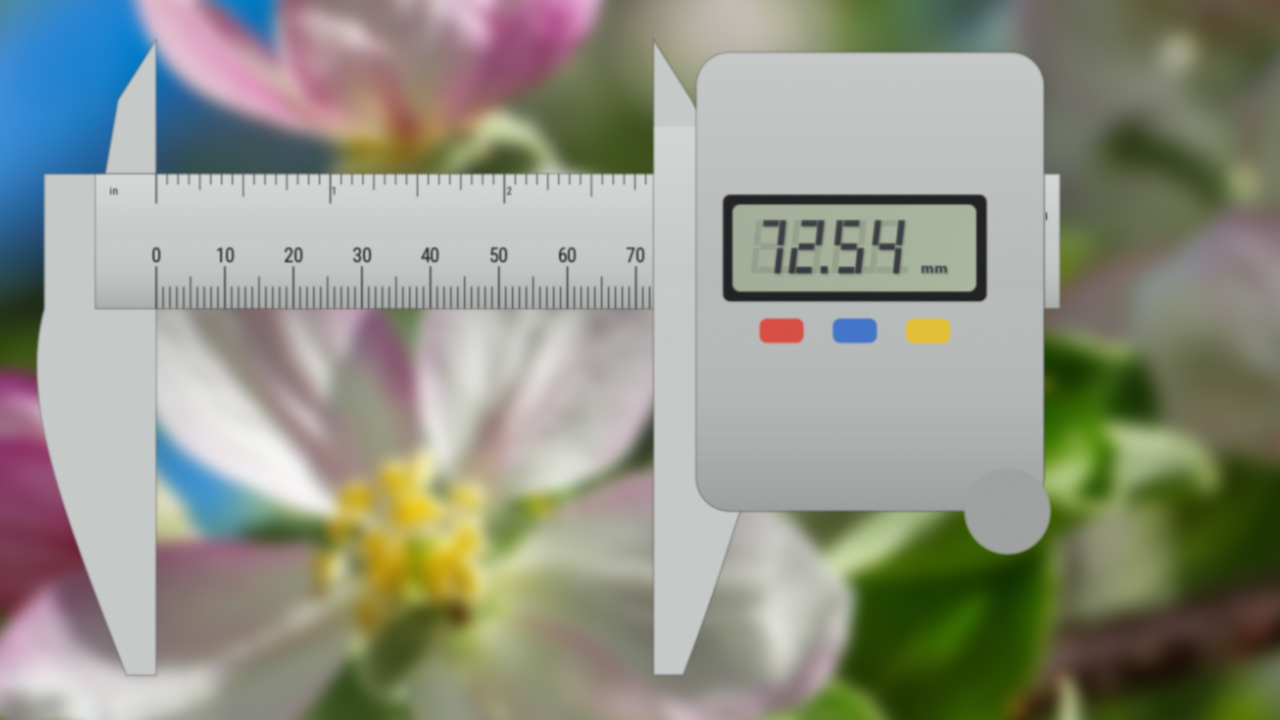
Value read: 72.54 mm
